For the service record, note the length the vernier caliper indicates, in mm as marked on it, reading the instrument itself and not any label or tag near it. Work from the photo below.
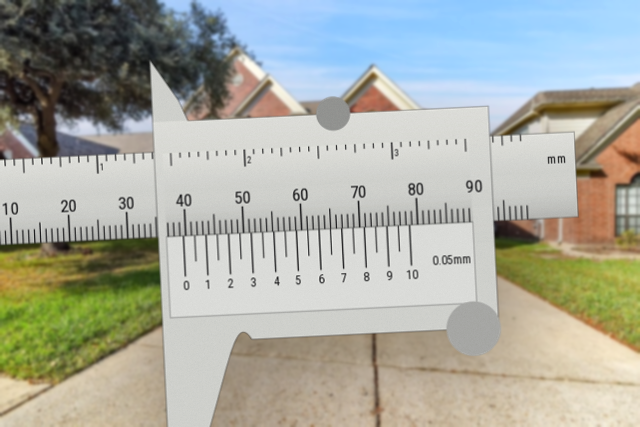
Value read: 39.6 mm
